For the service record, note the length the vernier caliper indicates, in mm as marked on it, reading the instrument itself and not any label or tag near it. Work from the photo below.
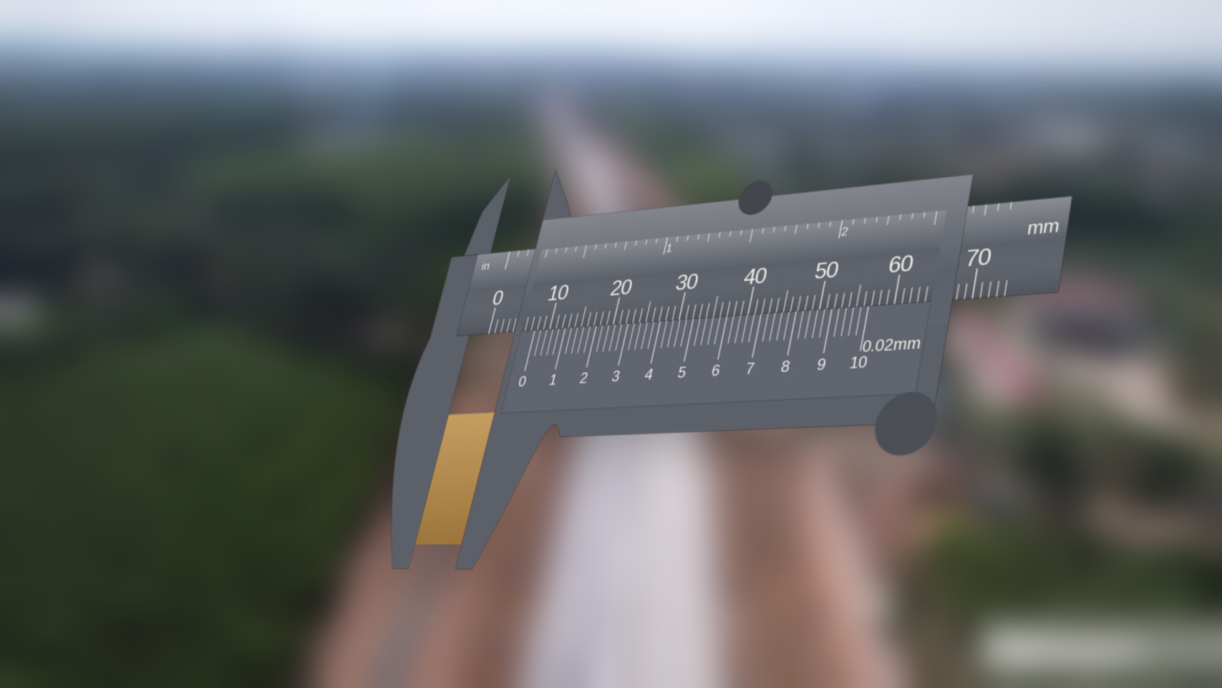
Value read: 7.6 mm
